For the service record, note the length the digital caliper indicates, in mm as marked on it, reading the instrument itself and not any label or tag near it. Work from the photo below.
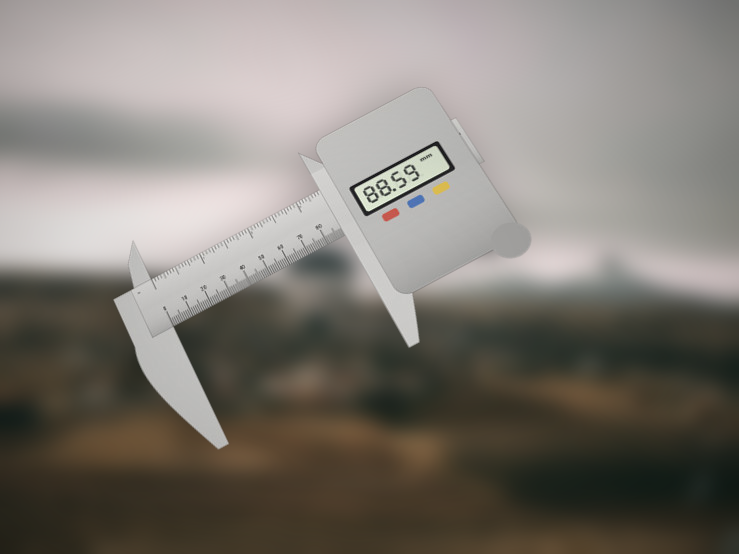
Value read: 88.59 mm
